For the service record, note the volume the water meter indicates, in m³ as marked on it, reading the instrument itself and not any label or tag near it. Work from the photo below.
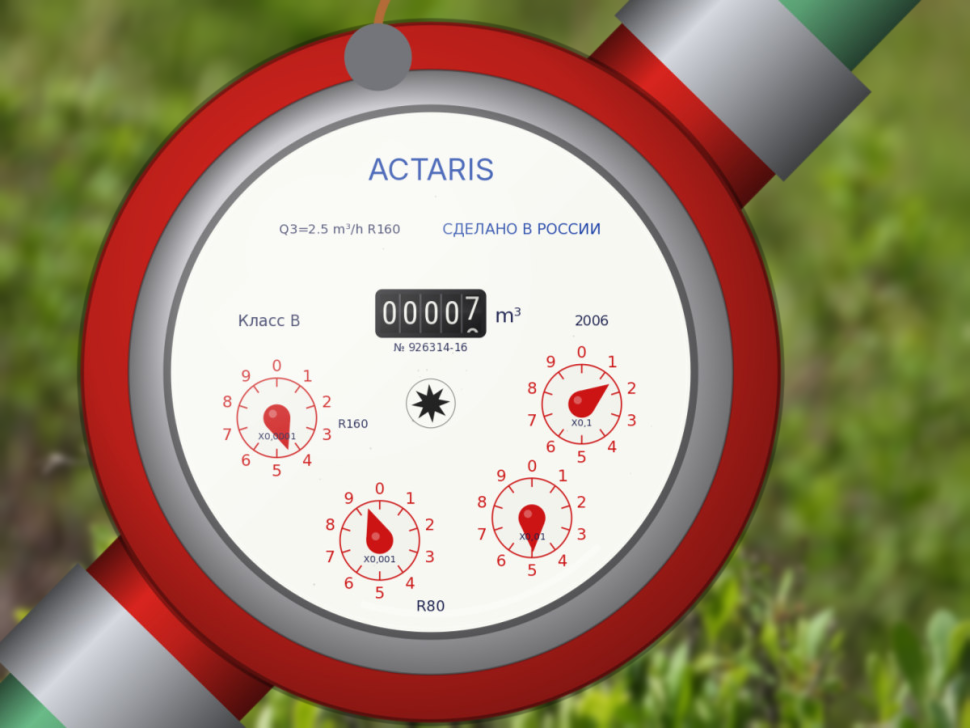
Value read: 7.1494 m³
